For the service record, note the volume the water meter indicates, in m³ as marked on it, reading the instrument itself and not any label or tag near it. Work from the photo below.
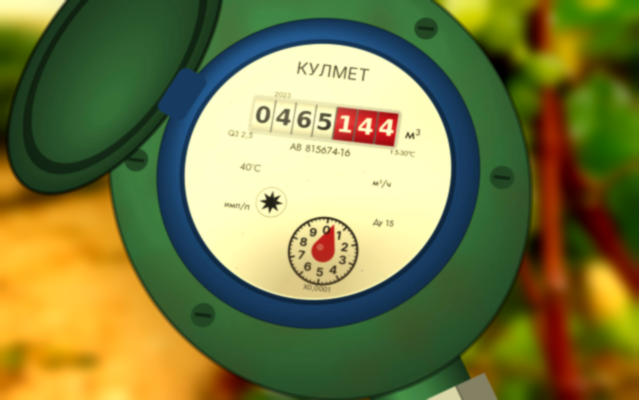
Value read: 465.1440 m³
